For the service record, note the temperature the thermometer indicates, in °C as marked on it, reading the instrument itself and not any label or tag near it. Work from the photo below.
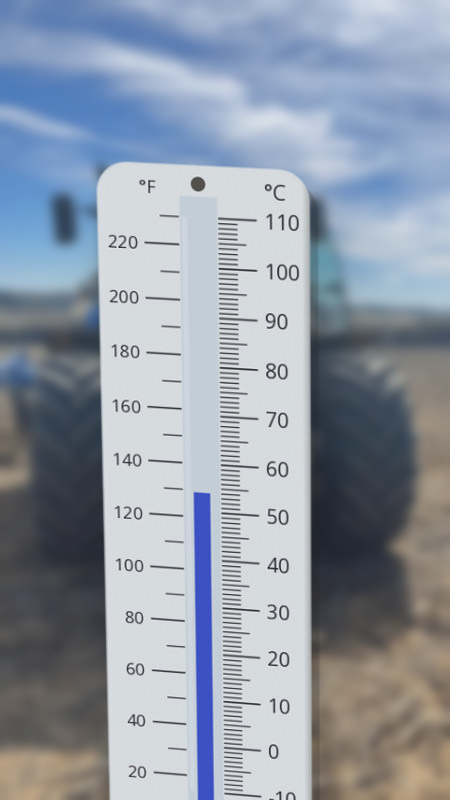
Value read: 54 °C
